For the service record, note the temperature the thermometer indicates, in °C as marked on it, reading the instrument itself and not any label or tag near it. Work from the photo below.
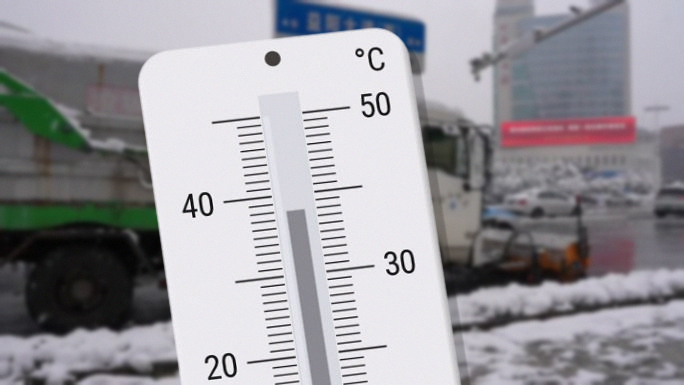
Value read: 38 °C
